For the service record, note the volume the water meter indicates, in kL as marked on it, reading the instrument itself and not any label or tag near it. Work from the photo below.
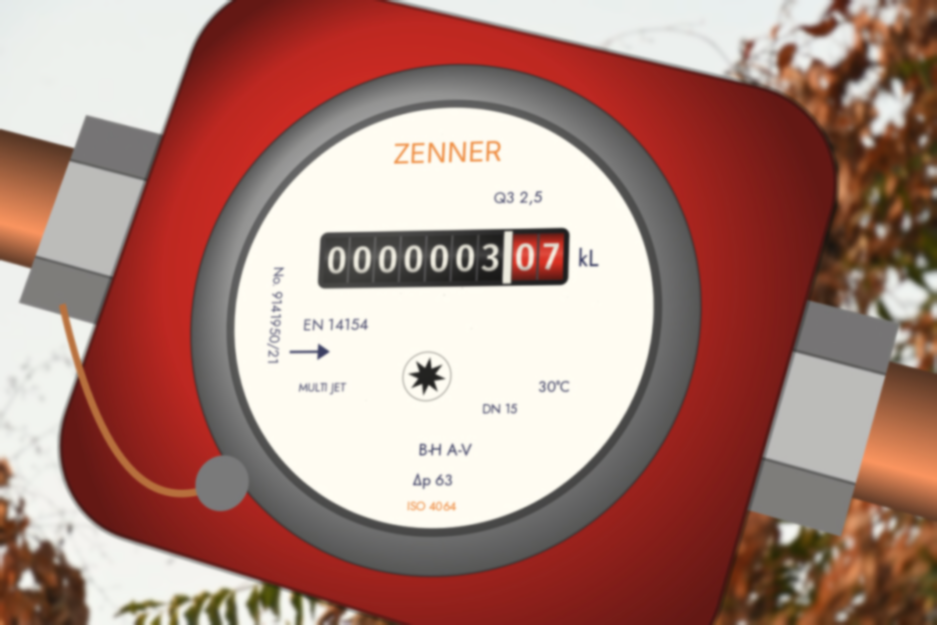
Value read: 3.07 kL
